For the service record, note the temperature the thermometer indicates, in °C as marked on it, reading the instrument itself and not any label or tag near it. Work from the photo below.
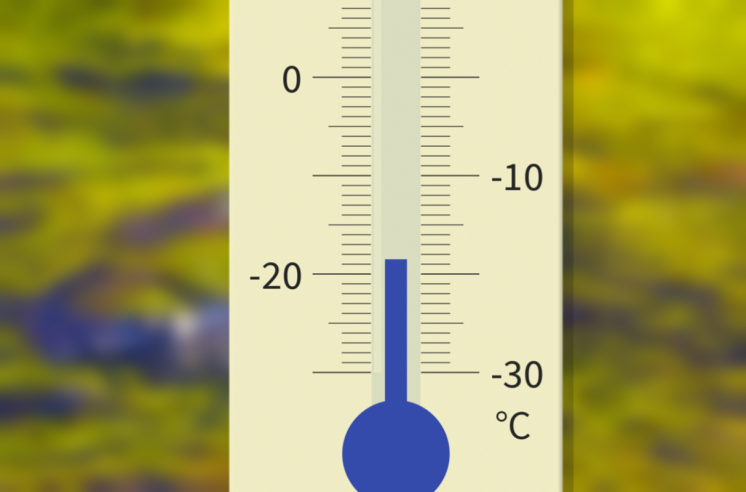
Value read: -18.5 °C
